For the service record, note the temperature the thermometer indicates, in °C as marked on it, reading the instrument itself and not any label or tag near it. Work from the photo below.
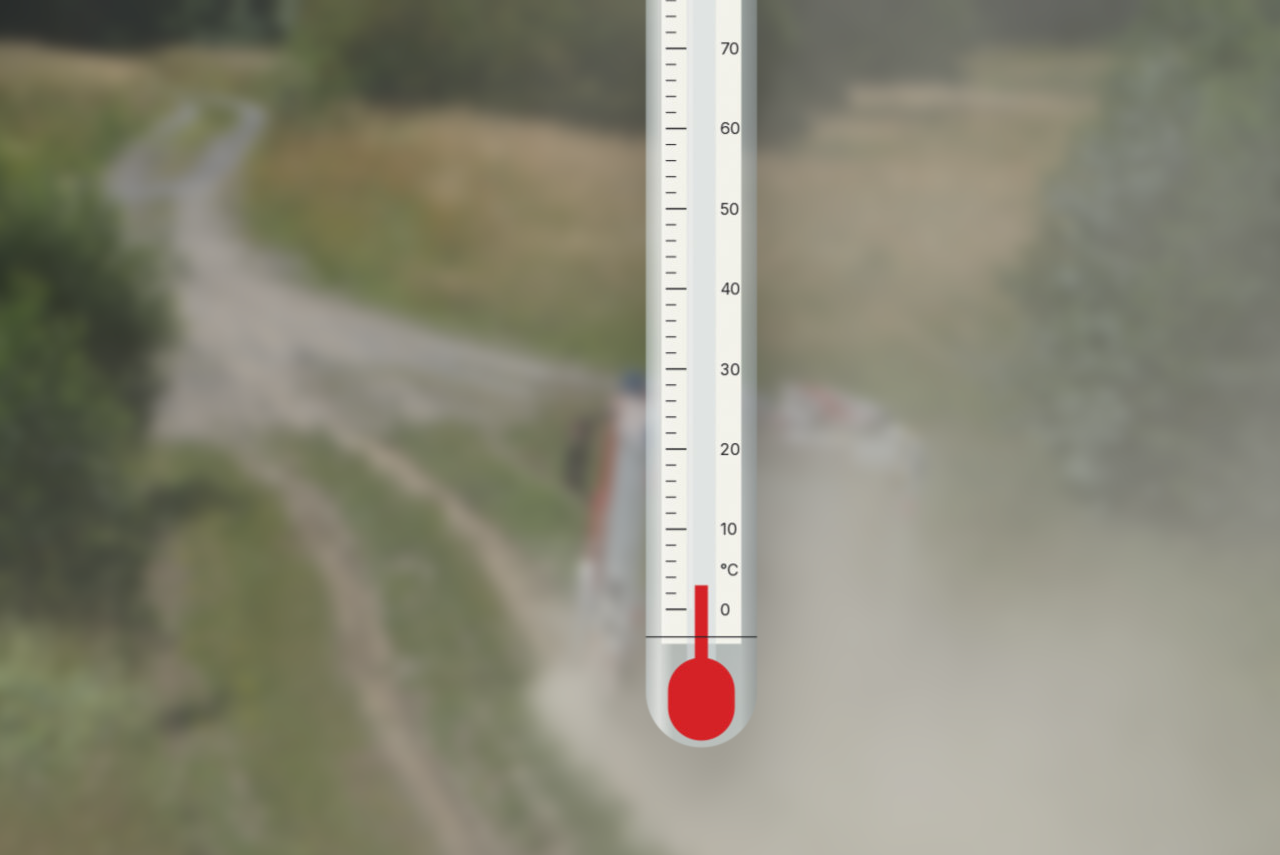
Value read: 3 °C
